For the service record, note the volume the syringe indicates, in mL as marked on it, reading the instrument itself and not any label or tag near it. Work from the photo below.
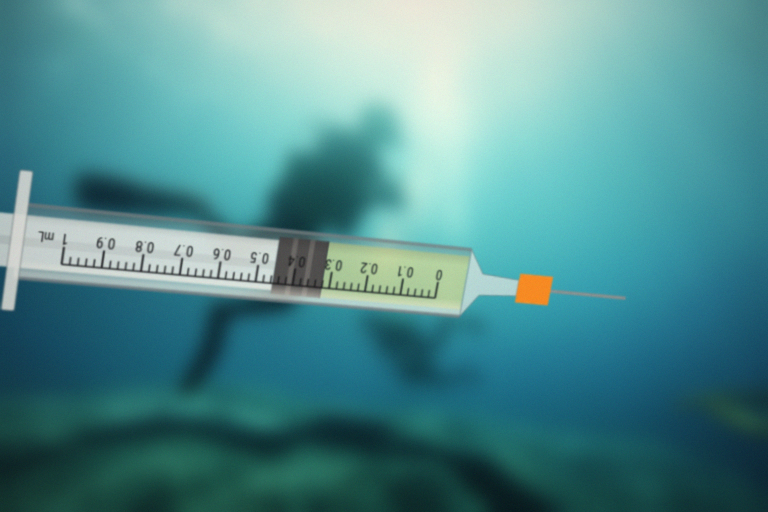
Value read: 0.32 mL
